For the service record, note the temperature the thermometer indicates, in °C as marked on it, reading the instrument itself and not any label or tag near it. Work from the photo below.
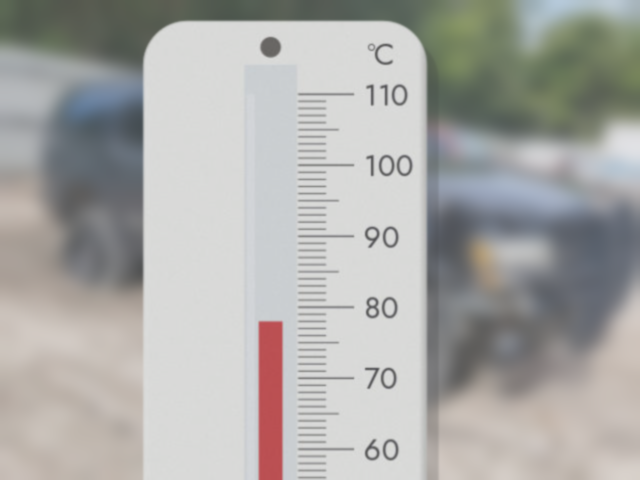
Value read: 78 °C
